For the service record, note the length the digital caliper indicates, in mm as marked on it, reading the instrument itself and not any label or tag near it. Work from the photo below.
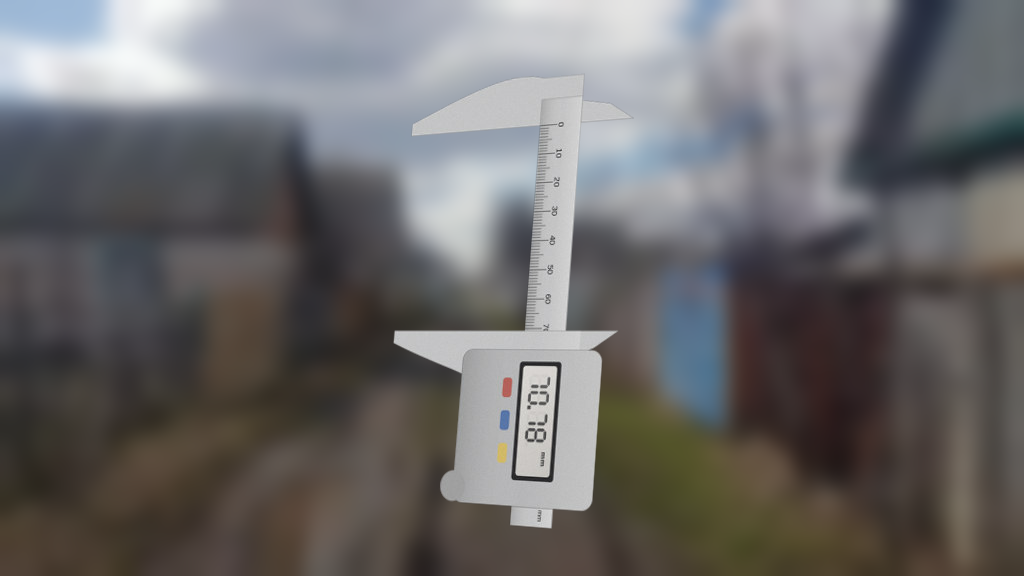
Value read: 70.78 mm
